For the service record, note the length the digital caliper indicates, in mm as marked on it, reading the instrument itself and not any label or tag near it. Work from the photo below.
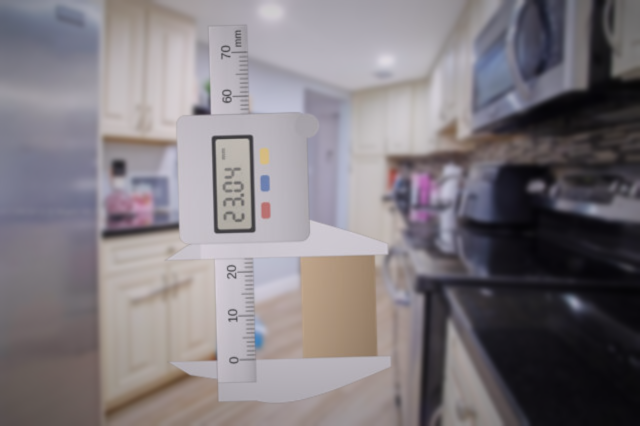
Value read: 23.04 mm
